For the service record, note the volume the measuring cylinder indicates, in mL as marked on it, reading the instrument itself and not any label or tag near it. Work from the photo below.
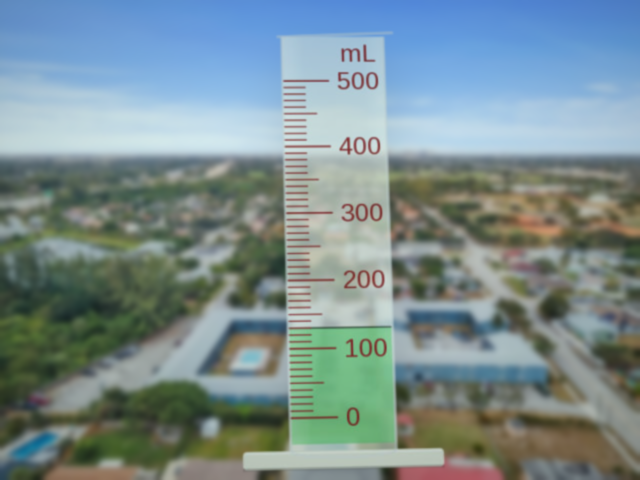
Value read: 130 mL
